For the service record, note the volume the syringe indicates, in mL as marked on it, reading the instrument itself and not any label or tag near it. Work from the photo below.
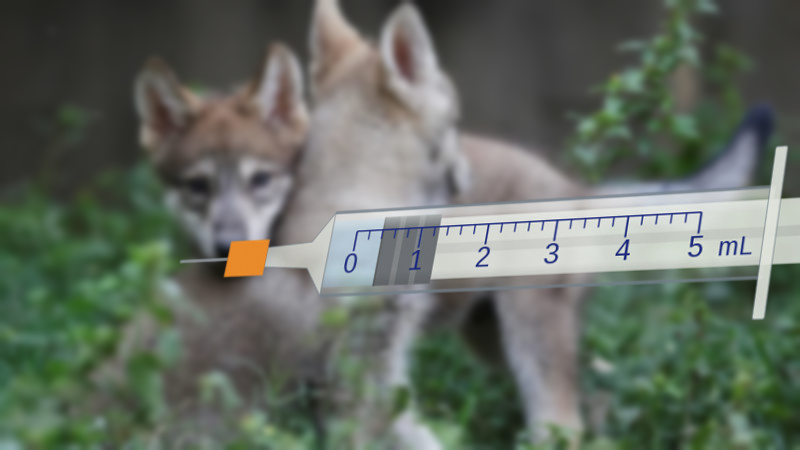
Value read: 0.4 mL
